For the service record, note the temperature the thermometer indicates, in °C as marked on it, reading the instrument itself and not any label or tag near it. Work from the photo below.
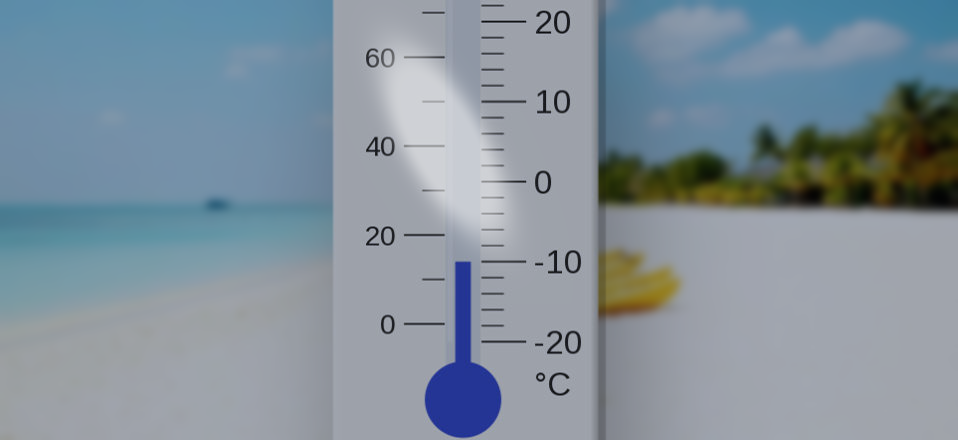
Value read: -10 °C
